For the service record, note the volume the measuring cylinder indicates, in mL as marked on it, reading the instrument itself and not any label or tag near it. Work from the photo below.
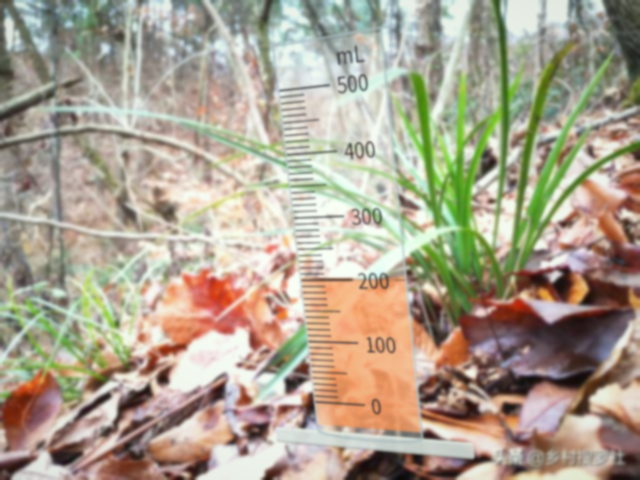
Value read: 200 mL
